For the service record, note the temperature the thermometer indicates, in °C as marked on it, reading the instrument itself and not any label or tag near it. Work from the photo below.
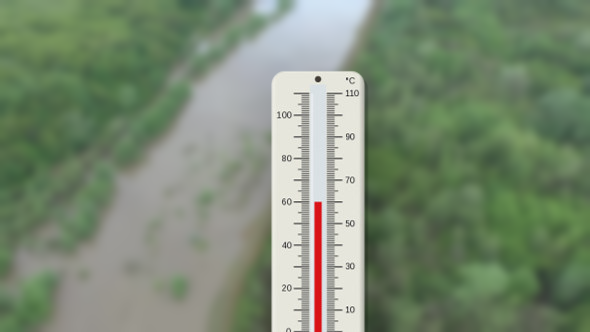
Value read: 60 °C
